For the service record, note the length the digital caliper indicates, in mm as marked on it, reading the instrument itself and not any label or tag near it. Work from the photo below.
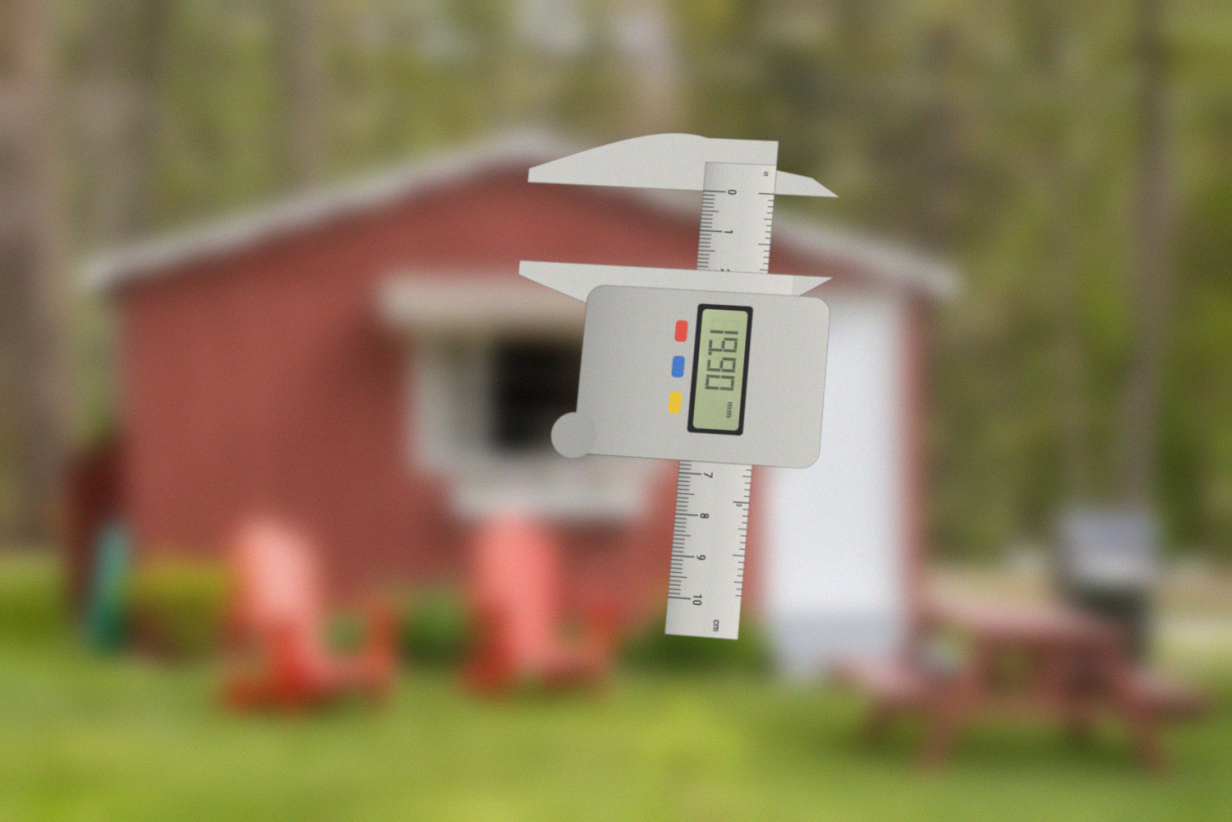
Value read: 19.90 mm
